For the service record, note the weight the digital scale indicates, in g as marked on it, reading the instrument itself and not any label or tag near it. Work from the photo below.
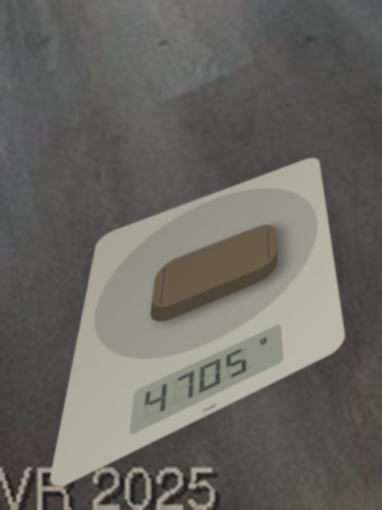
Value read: 4705 g
